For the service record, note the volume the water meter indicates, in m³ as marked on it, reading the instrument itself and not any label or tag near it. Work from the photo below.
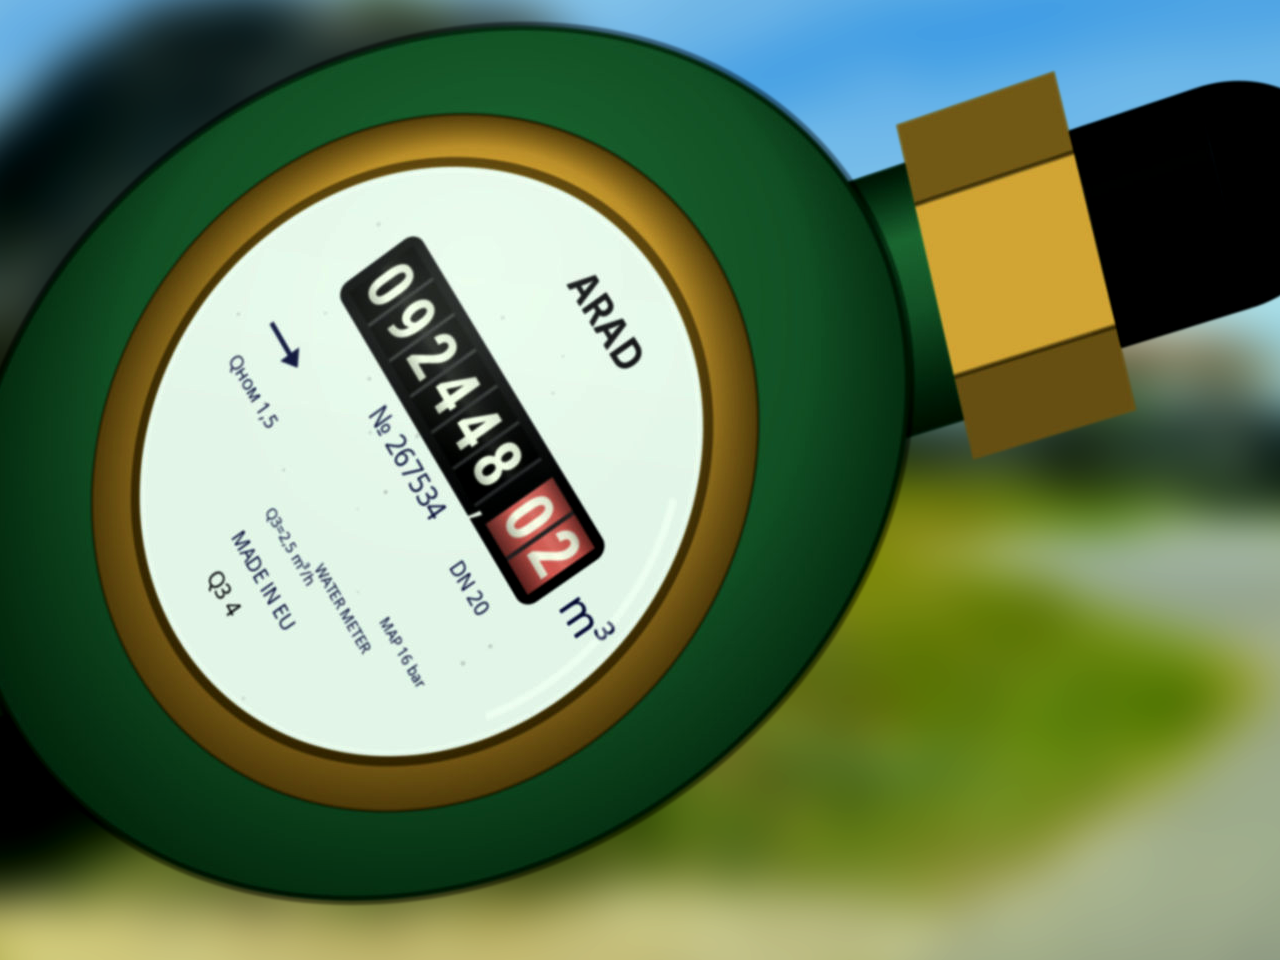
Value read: 92448.02 m³
